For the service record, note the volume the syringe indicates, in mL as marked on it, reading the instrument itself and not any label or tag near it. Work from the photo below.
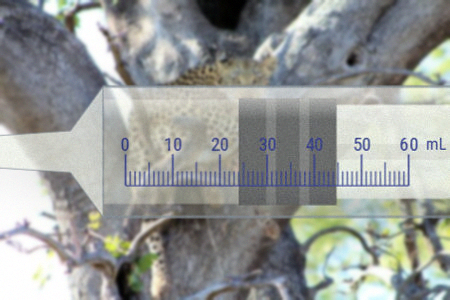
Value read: 24 mL
